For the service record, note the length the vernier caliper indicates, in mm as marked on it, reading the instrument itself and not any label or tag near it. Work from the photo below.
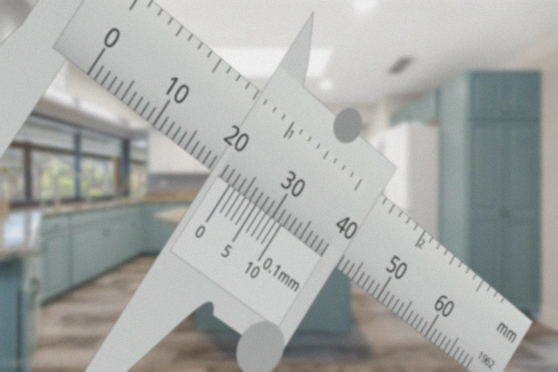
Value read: 22.6 mm
